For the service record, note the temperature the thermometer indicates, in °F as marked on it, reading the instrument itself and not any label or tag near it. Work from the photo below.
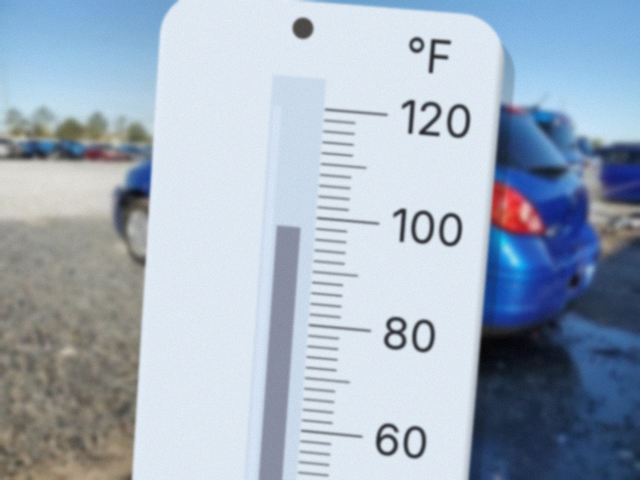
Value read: 98 °F
